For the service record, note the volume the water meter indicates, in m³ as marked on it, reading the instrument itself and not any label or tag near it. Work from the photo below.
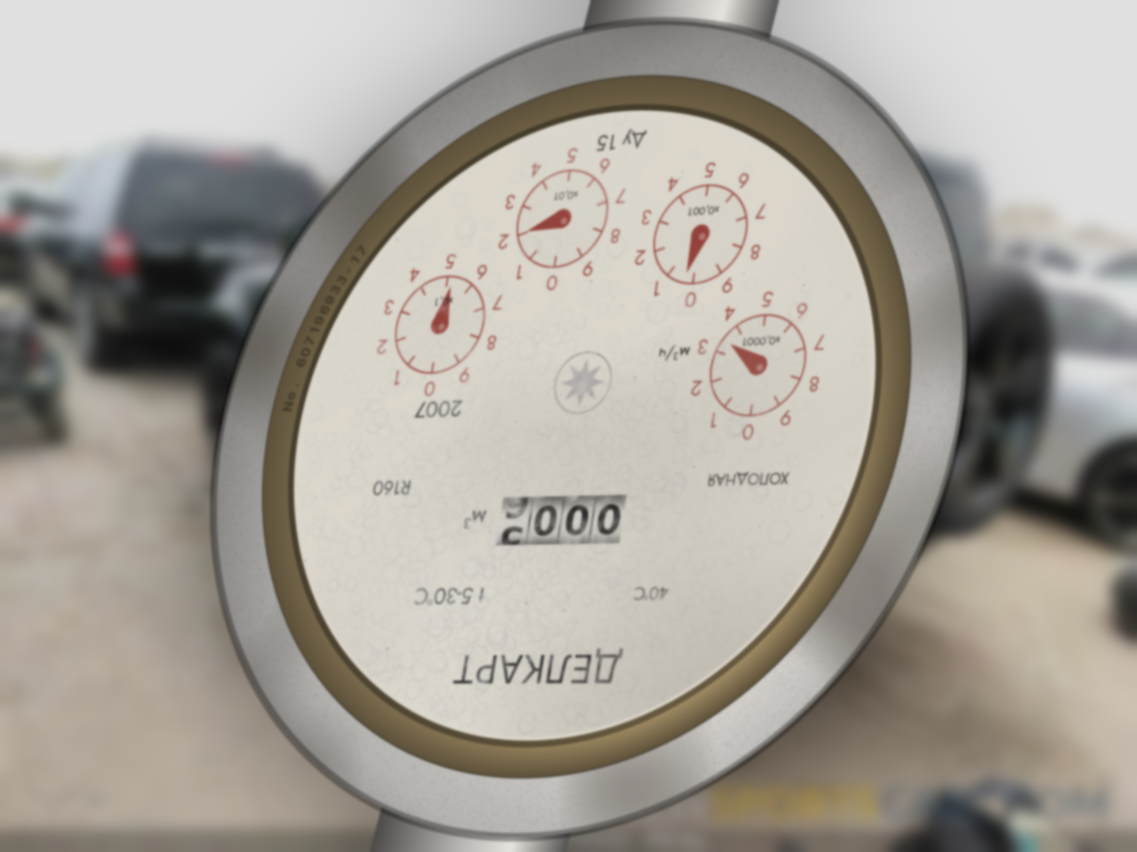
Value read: 5.5203 m³
